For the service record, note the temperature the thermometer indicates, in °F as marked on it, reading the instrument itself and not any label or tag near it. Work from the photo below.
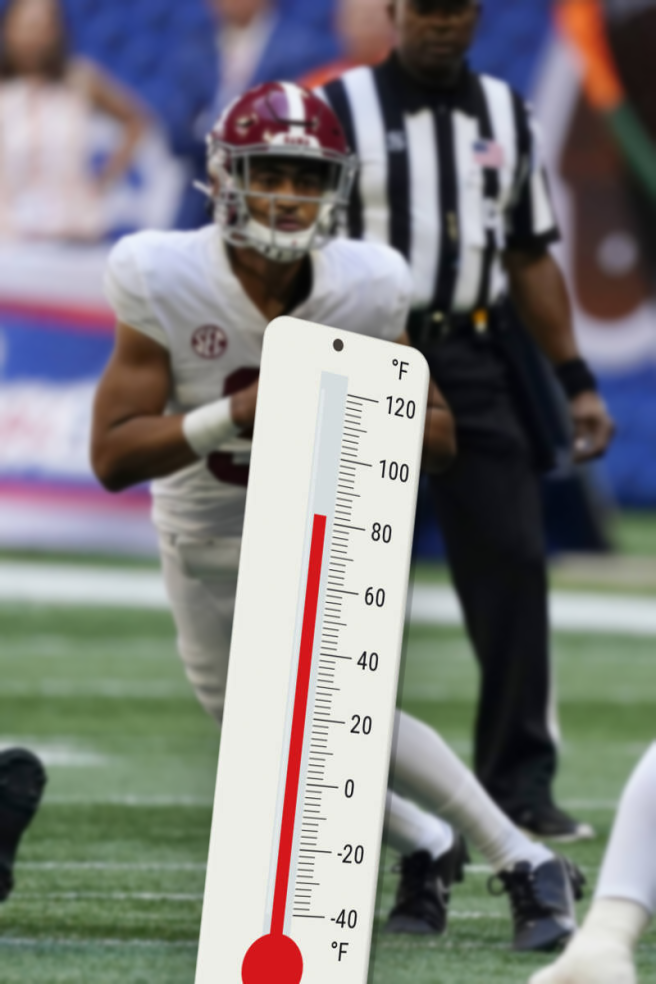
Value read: 82 °F
